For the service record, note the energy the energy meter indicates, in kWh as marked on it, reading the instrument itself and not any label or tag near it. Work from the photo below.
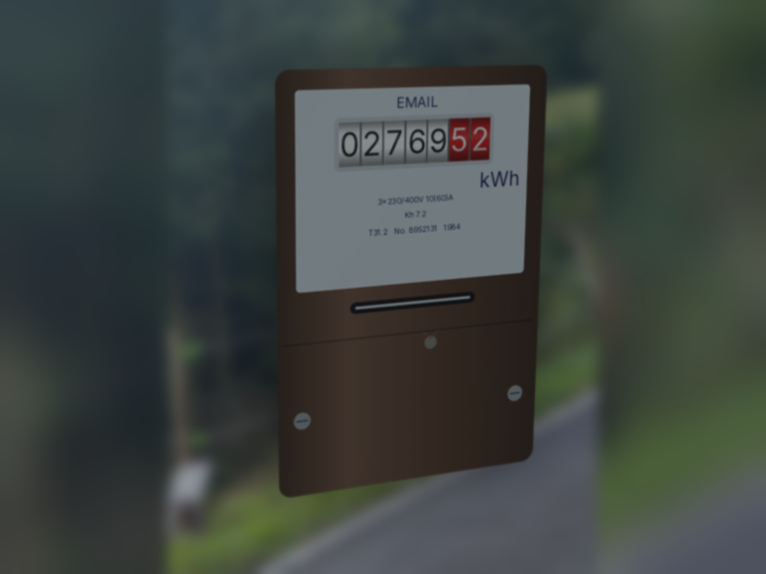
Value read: 2769.52 kWh
